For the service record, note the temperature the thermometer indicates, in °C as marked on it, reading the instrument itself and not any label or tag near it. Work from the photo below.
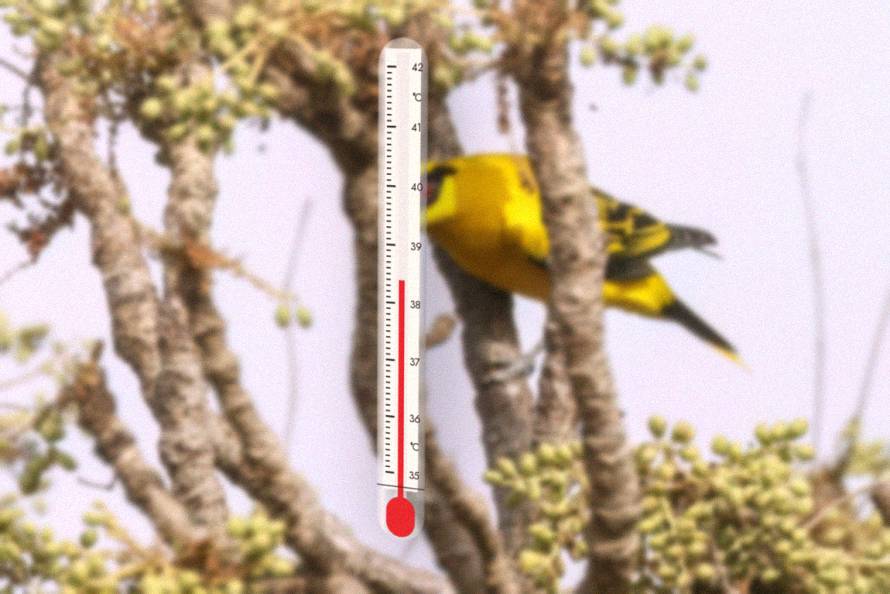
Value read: 38.4 °C
